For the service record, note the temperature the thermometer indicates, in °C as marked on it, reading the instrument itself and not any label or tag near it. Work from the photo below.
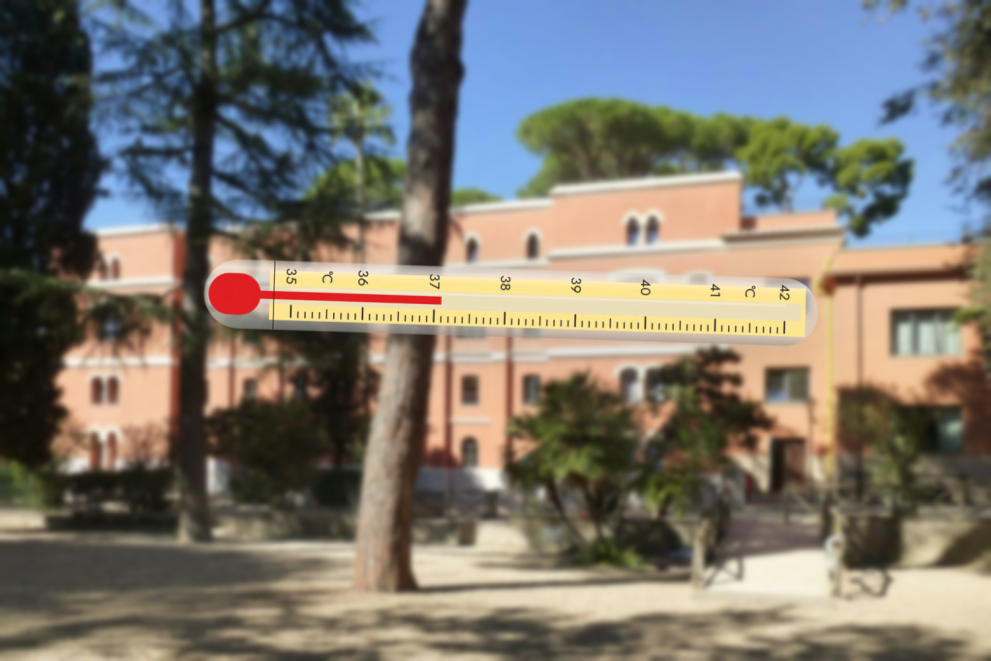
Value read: 37.1 °C
